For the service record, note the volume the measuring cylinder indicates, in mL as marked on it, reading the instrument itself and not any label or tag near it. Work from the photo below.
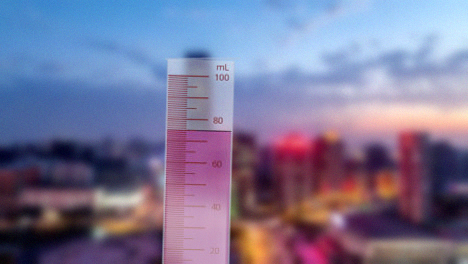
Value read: 75 mL
